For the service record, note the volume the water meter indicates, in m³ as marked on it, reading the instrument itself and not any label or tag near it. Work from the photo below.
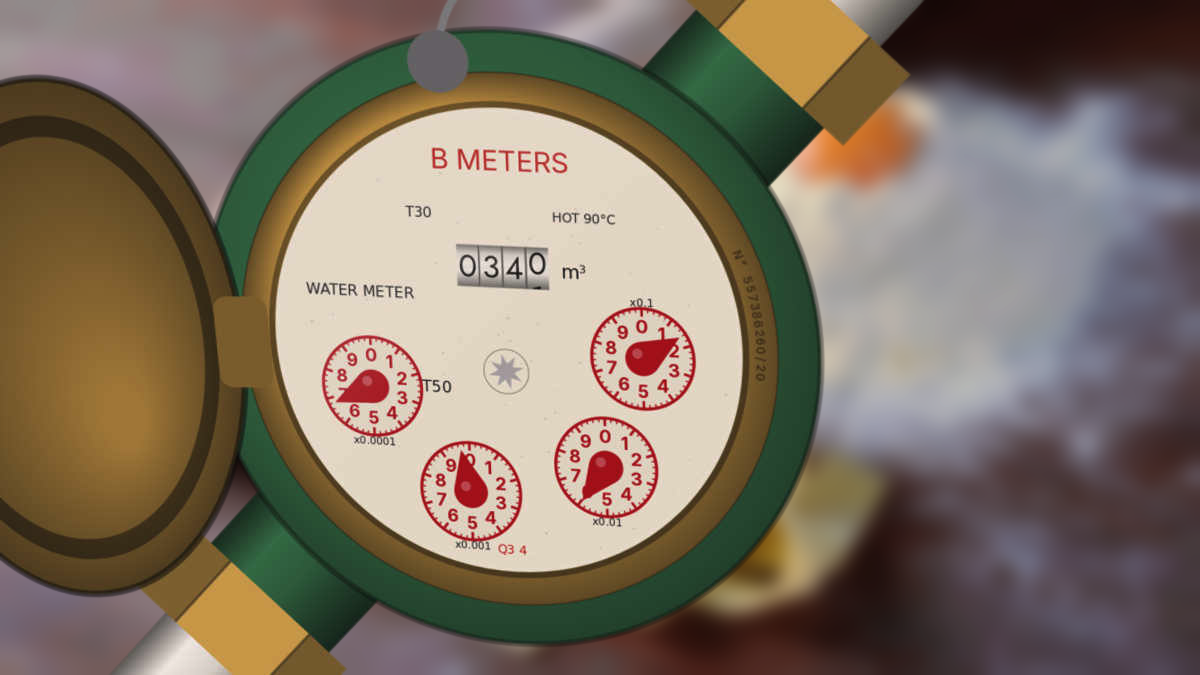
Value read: 340.1596 m³
